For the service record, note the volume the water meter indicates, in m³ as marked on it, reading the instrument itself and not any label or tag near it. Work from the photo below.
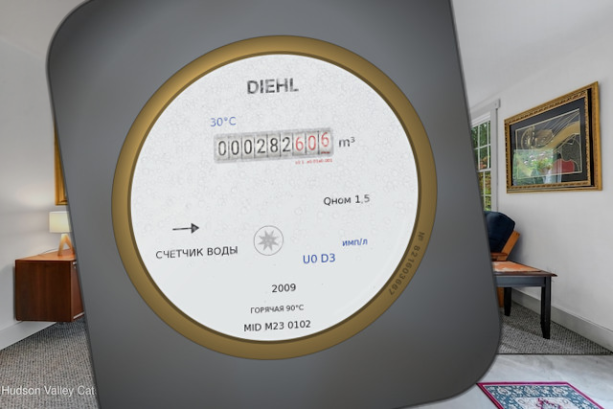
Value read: 282.606 m³
